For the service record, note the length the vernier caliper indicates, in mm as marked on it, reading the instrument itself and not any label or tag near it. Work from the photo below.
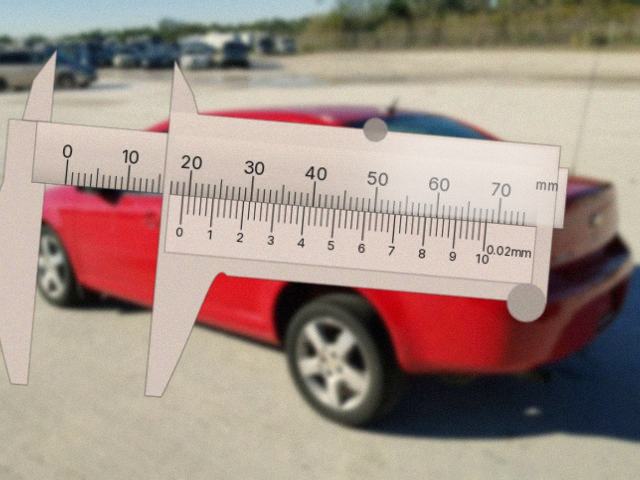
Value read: 19.0 mm
